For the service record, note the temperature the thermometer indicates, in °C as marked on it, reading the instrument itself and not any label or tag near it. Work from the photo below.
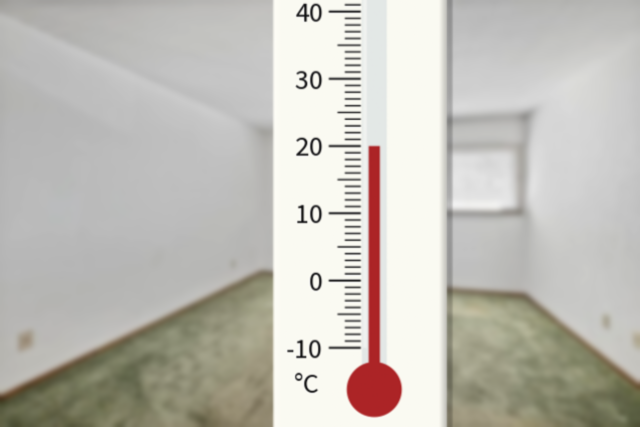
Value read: 20 °C
